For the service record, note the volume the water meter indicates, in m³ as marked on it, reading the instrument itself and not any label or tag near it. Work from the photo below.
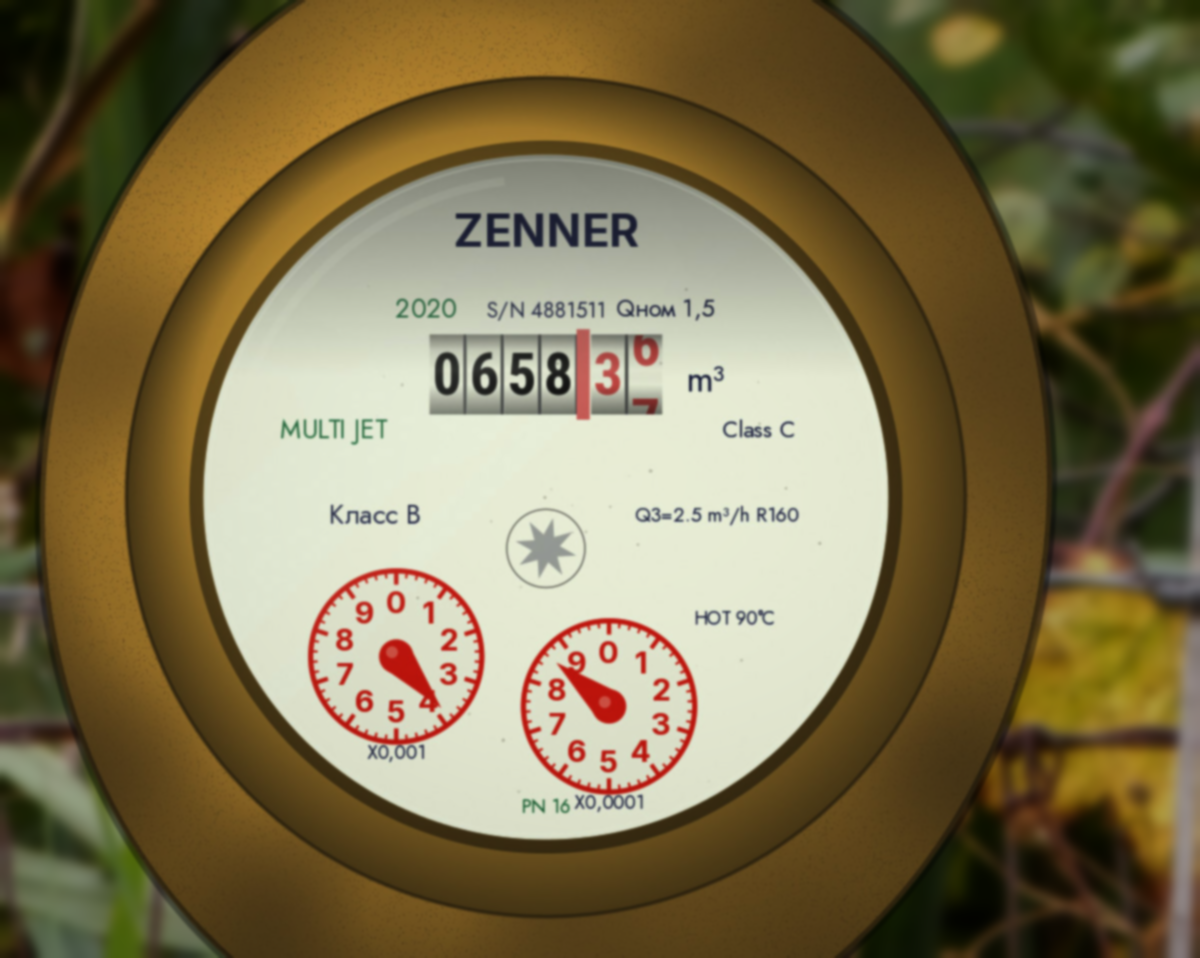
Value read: 658.3638 m³
